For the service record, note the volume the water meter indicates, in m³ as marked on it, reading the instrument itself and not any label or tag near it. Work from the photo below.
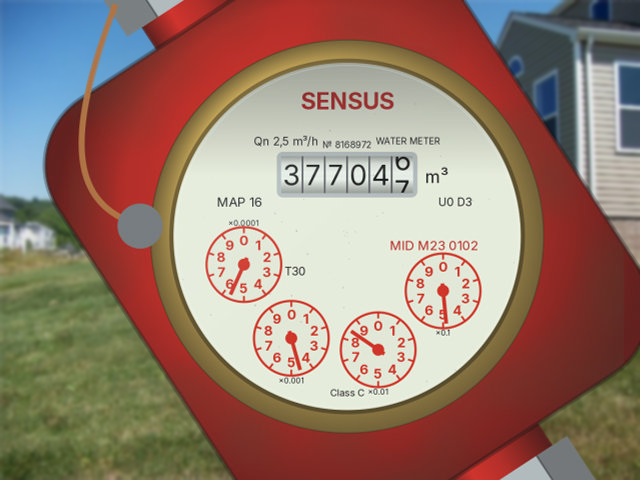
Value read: 377046.4845 m³
